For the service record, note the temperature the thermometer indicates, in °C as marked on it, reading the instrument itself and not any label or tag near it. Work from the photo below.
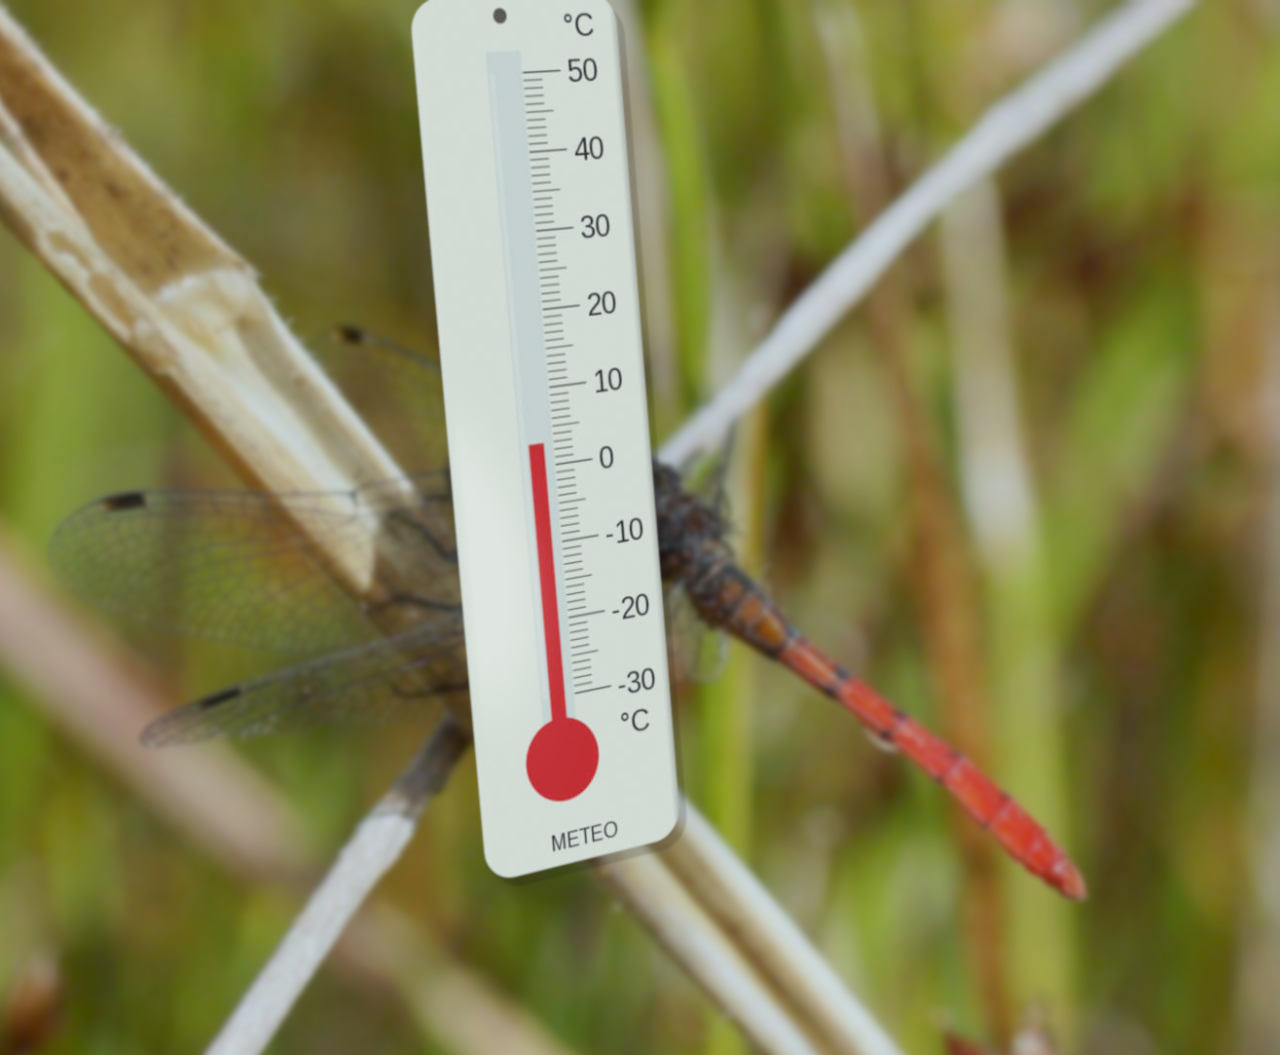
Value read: 3 °C
